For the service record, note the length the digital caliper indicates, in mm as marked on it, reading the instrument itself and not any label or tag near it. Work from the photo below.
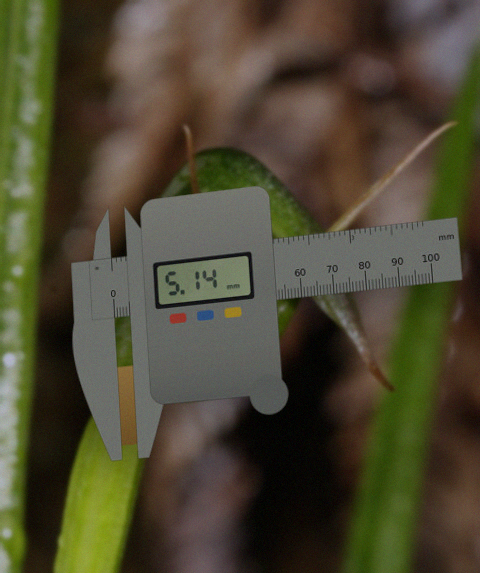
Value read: 5.14 mm
